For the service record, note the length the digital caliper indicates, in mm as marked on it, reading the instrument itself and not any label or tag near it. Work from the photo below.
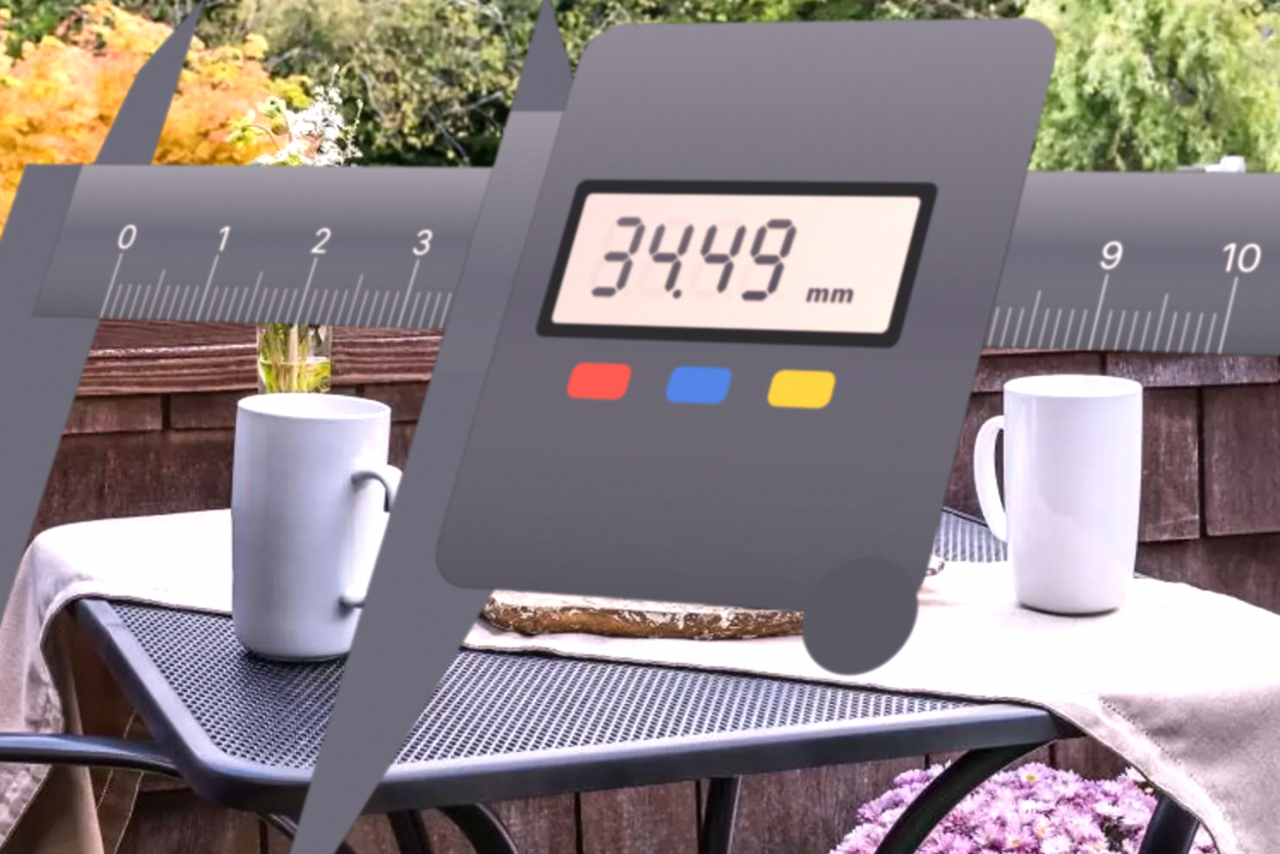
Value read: 34.49 mm
